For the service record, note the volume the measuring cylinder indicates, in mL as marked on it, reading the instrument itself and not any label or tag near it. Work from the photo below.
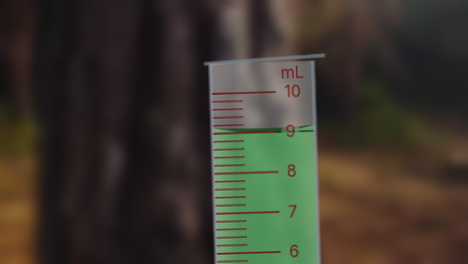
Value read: 9 mL
